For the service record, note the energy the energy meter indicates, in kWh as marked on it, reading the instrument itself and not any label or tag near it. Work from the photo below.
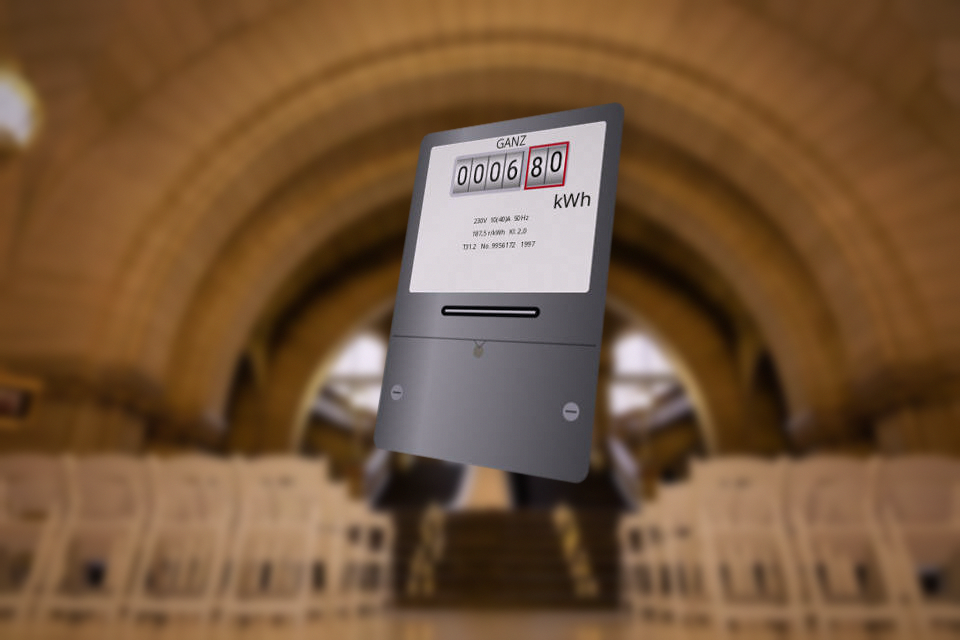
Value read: 6.80 kWh
